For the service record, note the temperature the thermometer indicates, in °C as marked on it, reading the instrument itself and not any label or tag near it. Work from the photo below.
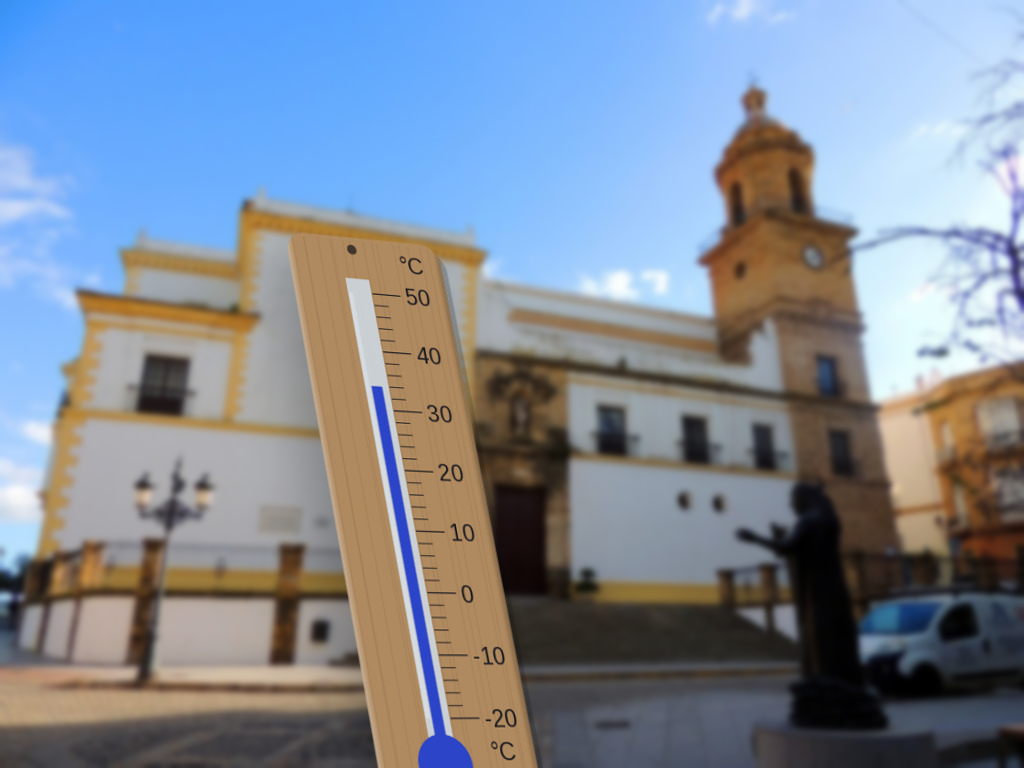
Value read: 34 °C
